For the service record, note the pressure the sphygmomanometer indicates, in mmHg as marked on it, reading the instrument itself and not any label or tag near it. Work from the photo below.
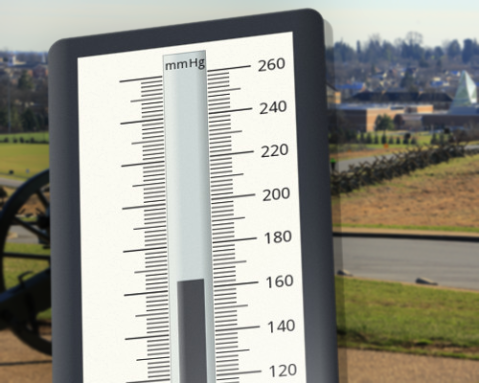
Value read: 164 mmHg
